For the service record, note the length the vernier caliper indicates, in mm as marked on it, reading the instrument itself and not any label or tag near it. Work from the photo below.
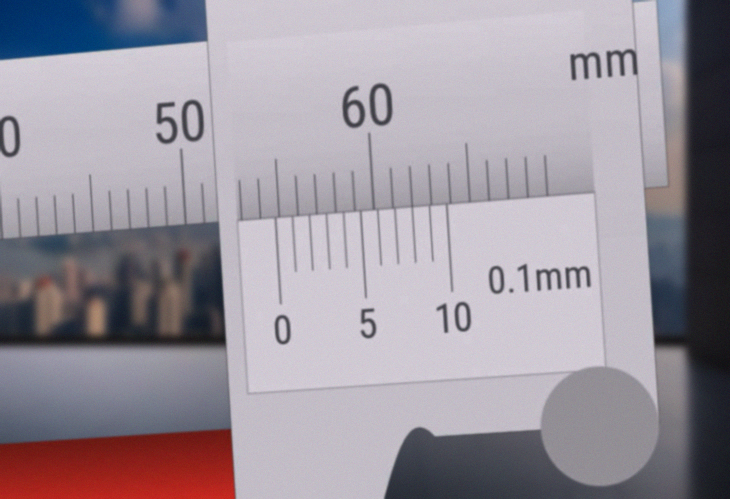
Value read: 54.8 mm
